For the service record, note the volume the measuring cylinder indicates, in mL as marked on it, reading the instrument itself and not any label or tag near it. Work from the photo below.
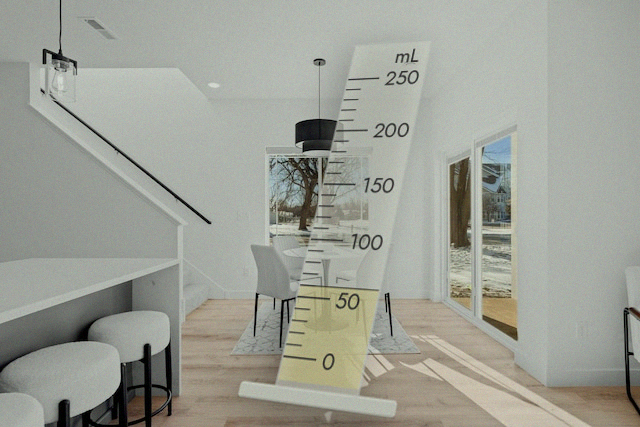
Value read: 60 mL
